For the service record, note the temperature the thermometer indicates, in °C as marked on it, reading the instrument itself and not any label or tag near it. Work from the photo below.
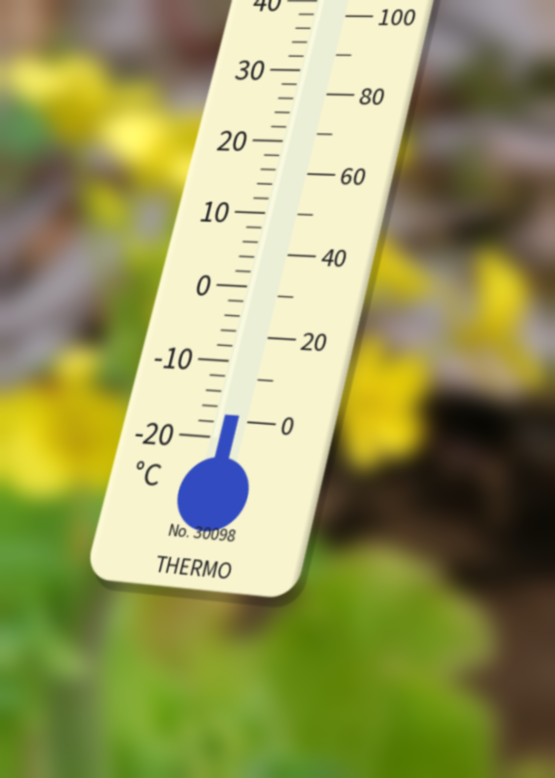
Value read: -17 °C
